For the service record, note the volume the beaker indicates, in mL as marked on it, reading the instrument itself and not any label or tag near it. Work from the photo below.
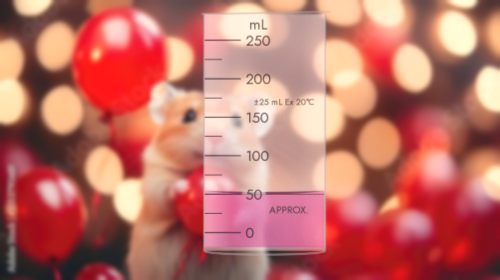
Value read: 50 mL
